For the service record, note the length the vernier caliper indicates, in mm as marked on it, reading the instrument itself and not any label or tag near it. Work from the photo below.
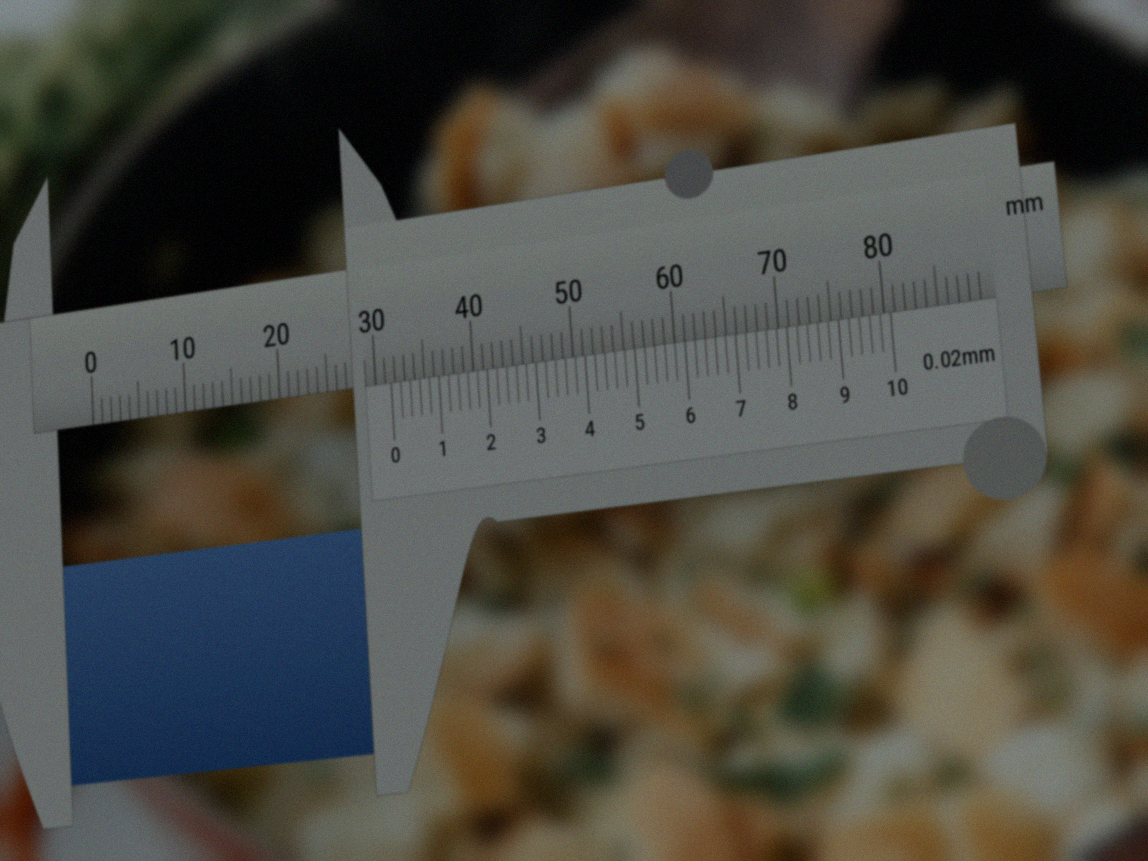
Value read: 31.6 mm
